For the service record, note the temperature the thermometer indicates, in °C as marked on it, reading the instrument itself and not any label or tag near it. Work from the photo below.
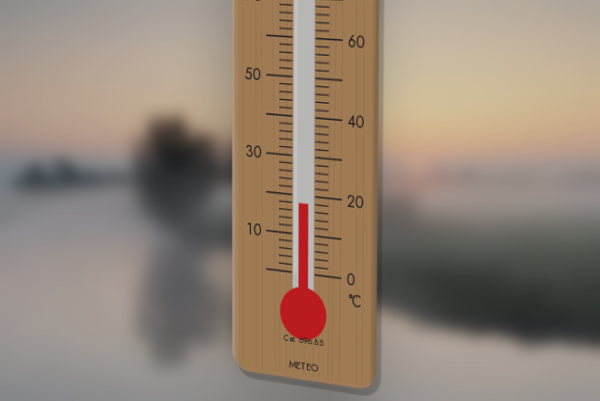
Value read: 18 °C
